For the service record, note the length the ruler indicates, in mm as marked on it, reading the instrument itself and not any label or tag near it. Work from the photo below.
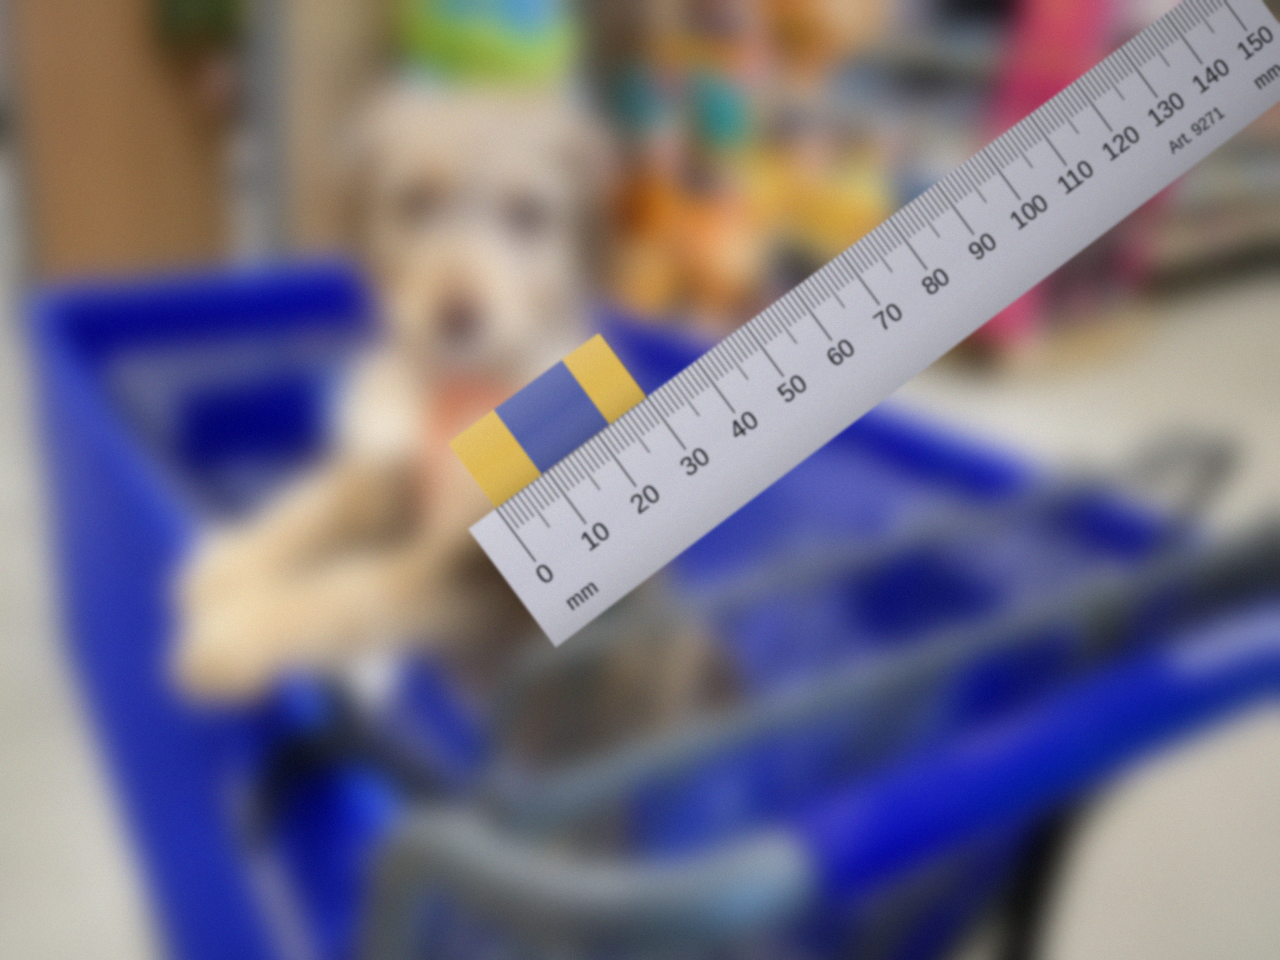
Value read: 30 mm
